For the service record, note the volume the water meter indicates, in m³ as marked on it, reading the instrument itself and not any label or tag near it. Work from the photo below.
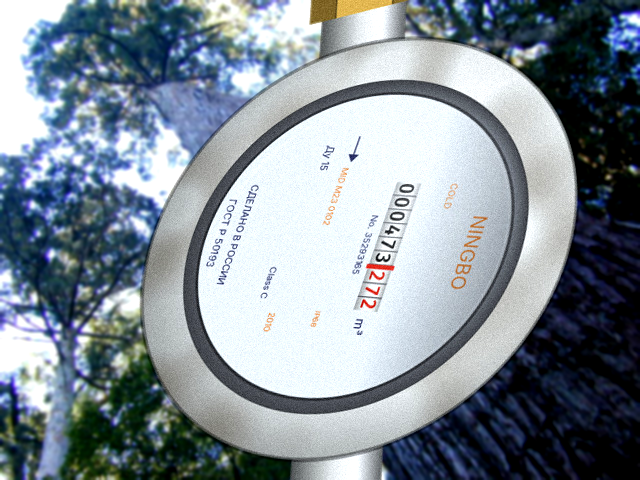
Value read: 473.272 m³
